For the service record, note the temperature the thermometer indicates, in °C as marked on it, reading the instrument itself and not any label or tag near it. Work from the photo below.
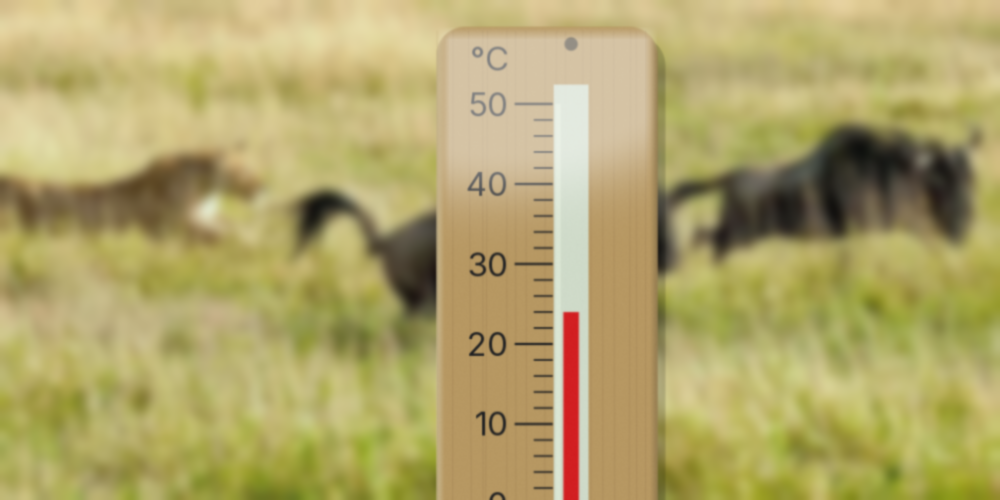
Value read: 24 °C
